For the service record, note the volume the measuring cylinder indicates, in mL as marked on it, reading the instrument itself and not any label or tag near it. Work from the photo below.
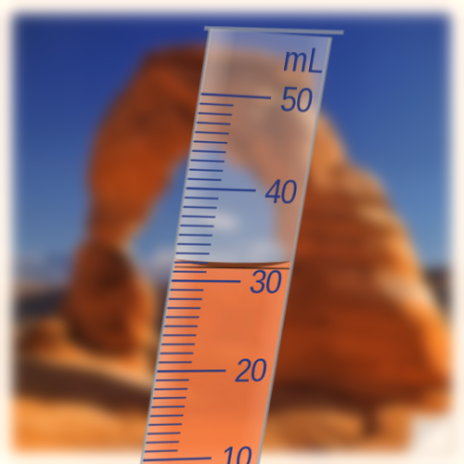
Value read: 31.5 mL
